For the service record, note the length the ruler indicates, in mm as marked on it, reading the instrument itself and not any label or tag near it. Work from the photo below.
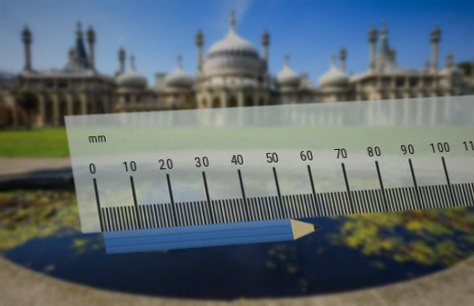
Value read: 60 mm
